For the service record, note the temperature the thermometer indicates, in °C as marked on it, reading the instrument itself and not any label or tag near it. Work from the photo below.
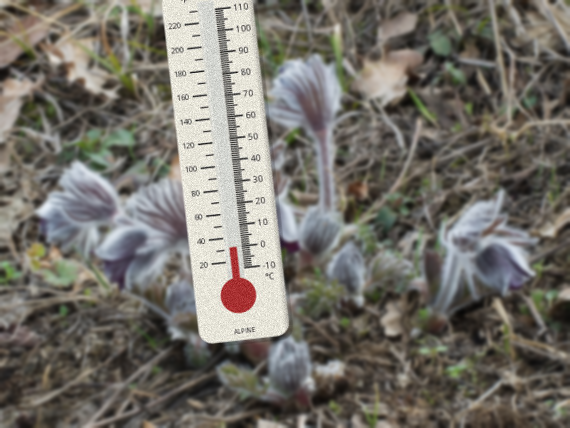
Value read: 0 °C
